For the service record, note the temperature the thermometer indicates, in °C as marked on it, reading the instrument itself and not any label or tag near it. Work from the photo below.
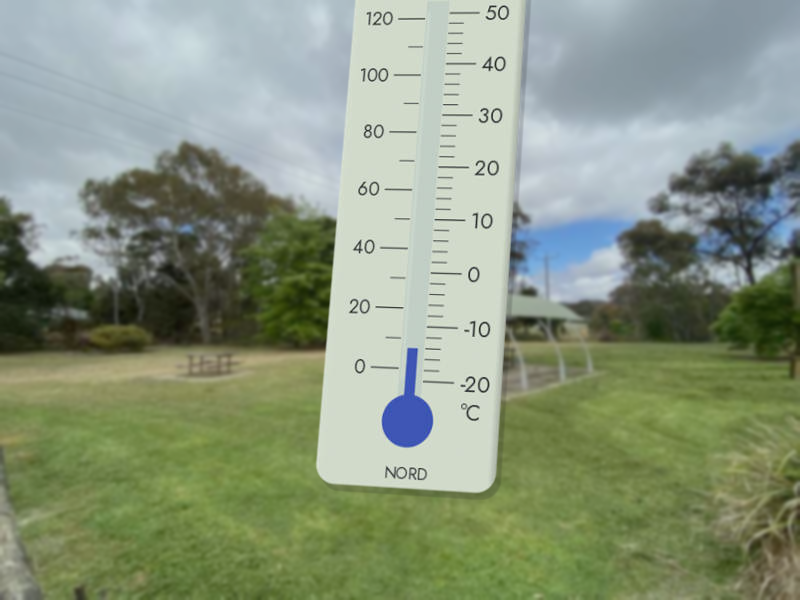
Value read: -14 °C
